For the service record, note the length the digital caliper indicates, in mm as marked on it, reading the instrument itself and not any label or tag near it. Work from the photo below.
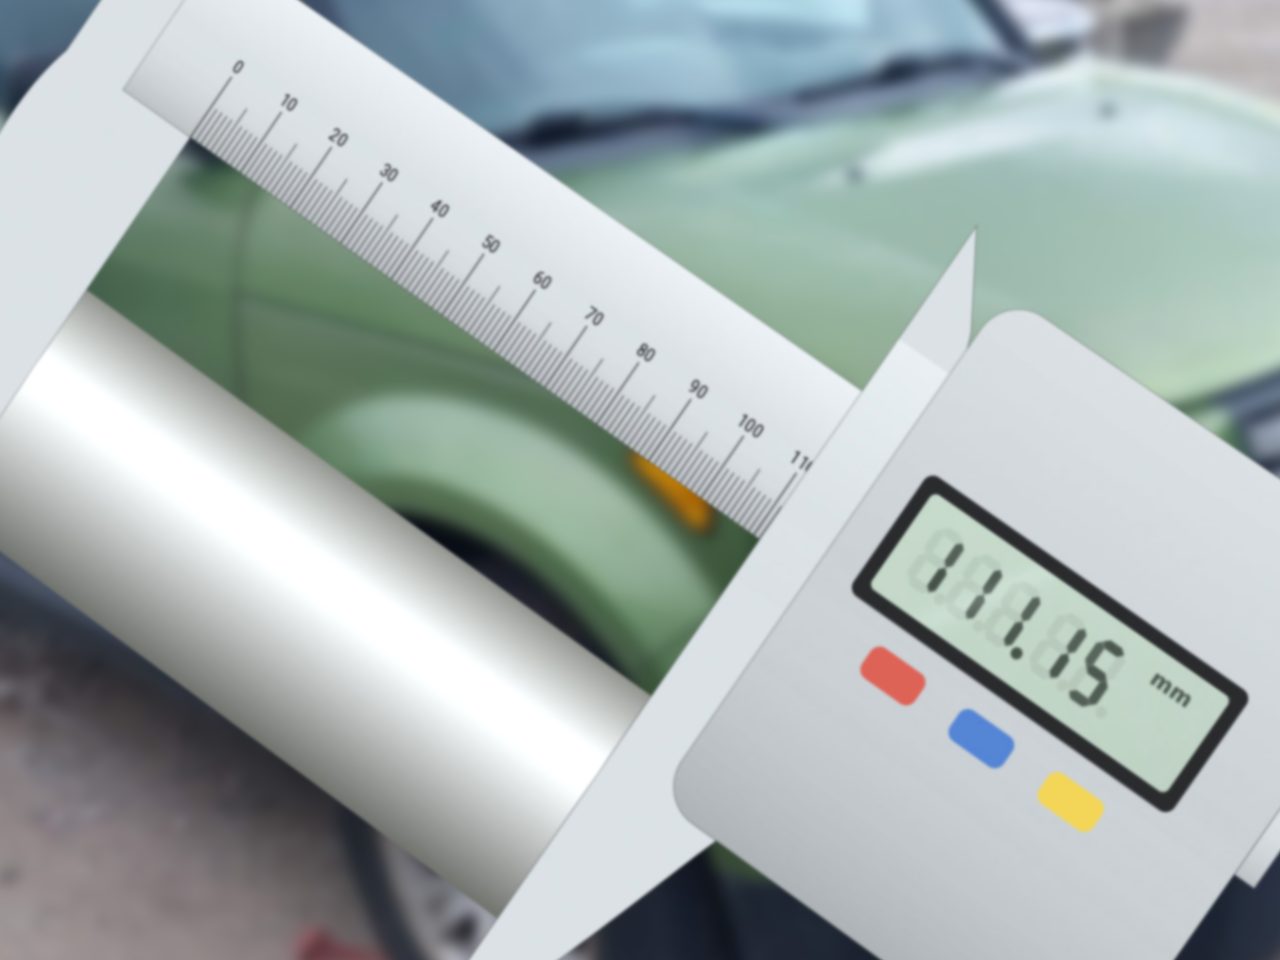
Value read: 111.15 mm
